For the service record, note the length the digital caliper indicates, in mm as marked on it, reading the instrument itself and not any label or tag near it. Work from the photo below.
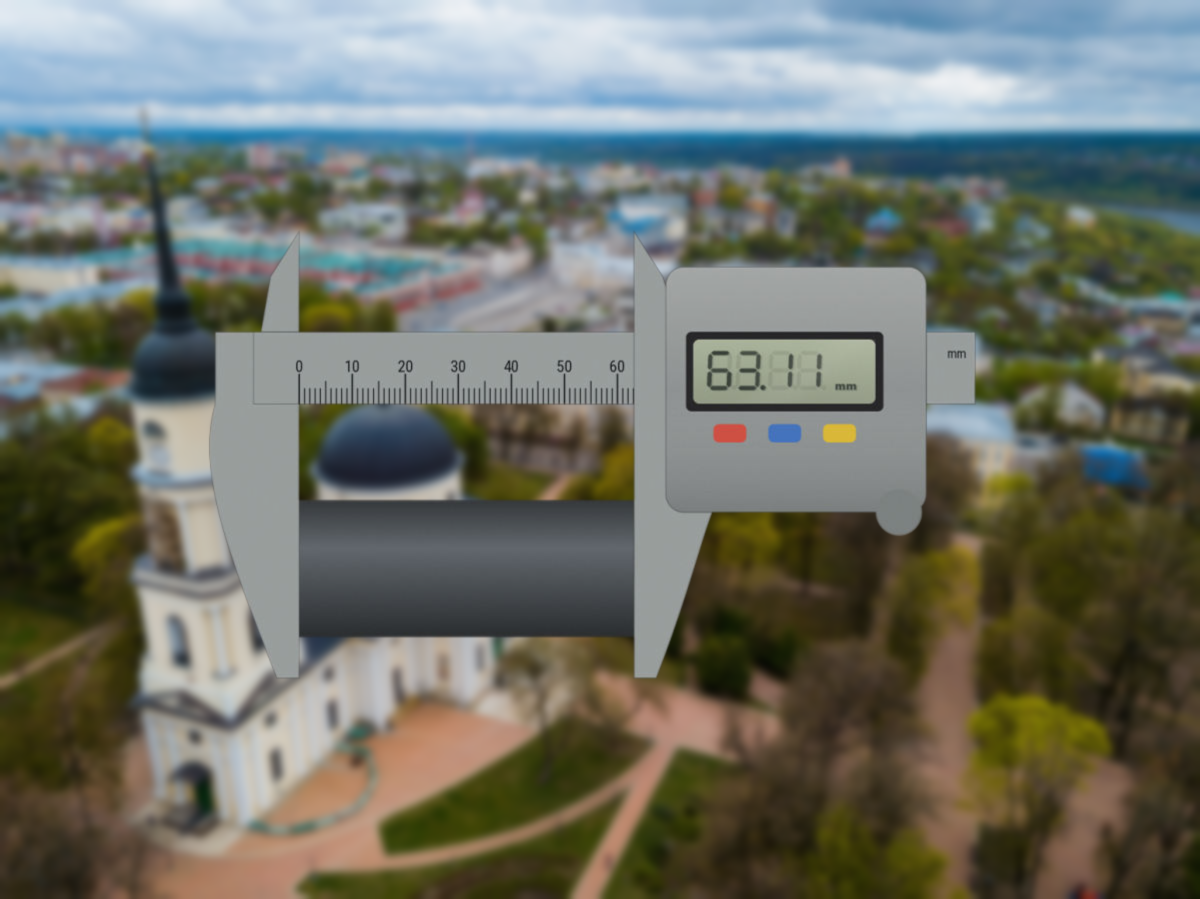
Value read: 63.11 mm
